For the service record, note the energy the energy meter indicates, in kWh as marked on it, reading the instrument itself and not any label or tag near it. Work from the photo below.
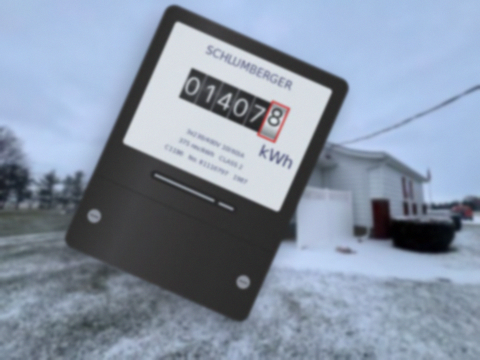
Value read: 1407.8 kWh
